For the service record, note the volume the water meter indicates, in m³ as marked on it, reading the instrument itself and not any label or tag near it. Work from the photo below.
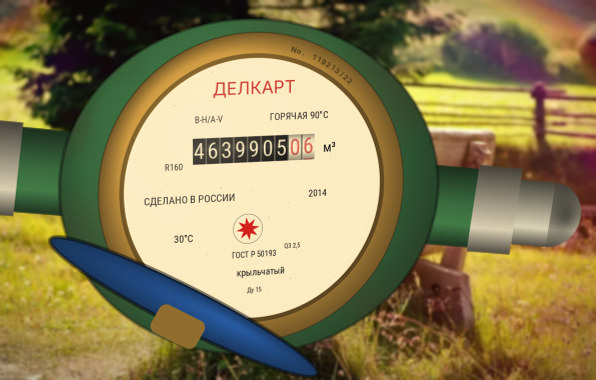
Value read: 4639905.06 m³
